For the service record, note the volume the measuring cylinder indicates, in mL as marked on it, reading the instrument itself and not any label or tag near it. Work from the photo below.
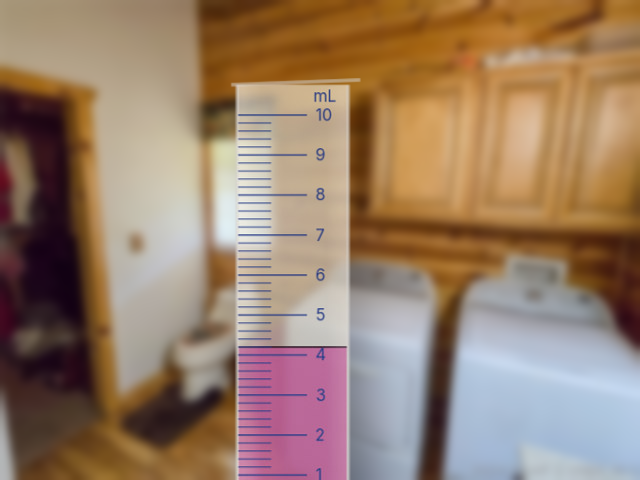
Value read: 4.2 mL
